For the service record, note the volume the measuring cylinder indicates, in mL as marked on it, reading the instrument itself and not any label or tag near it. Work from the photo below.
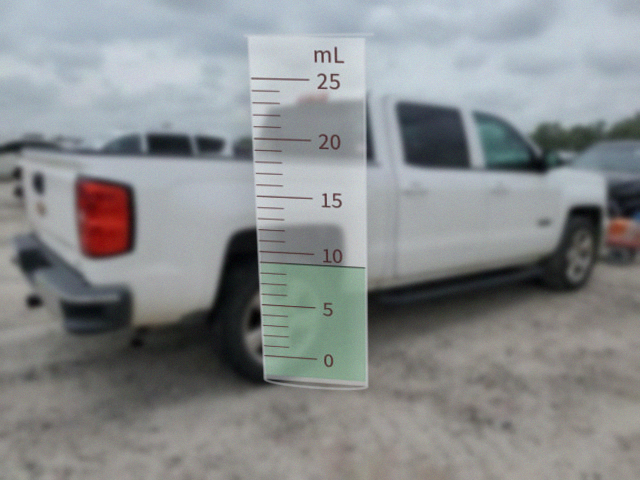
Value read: 9 mL
